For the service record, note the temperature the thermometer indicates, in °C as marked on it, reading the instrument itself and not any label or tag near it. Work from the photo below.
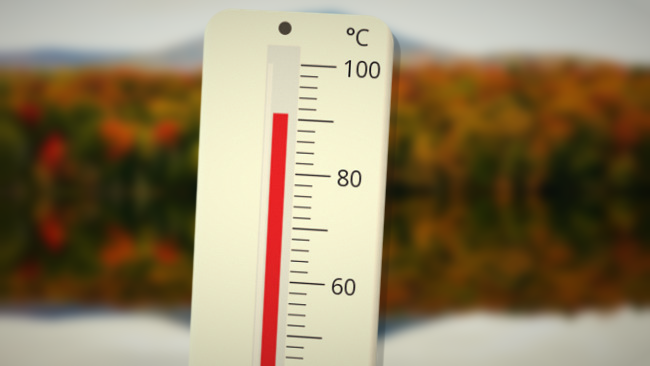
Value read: 91 °C
